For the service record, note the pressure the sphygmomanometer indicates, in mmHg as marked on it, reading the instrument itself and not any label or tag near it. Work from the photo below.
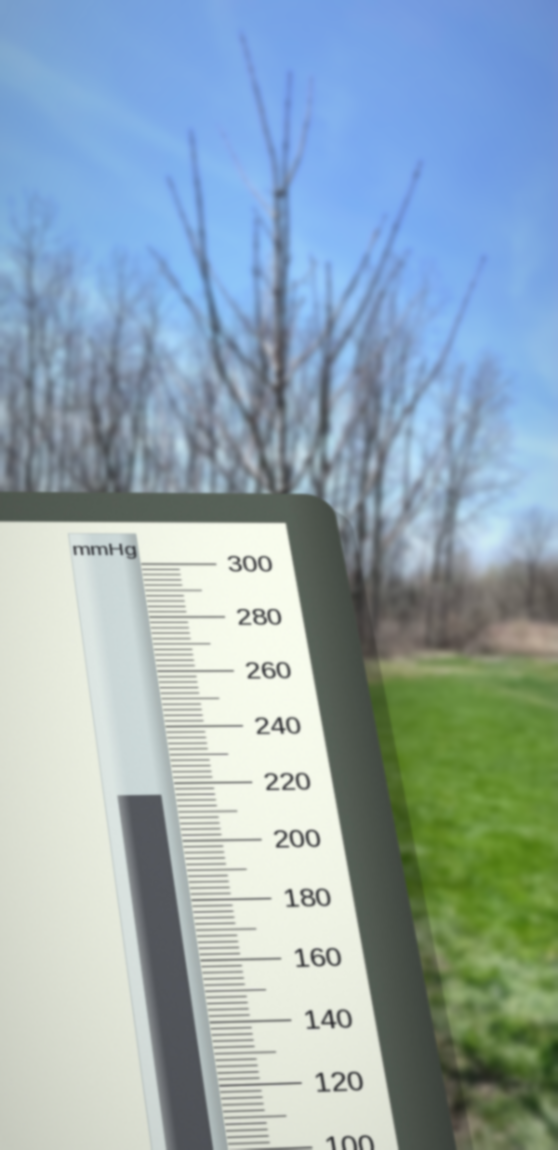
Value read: 216 mmHg
